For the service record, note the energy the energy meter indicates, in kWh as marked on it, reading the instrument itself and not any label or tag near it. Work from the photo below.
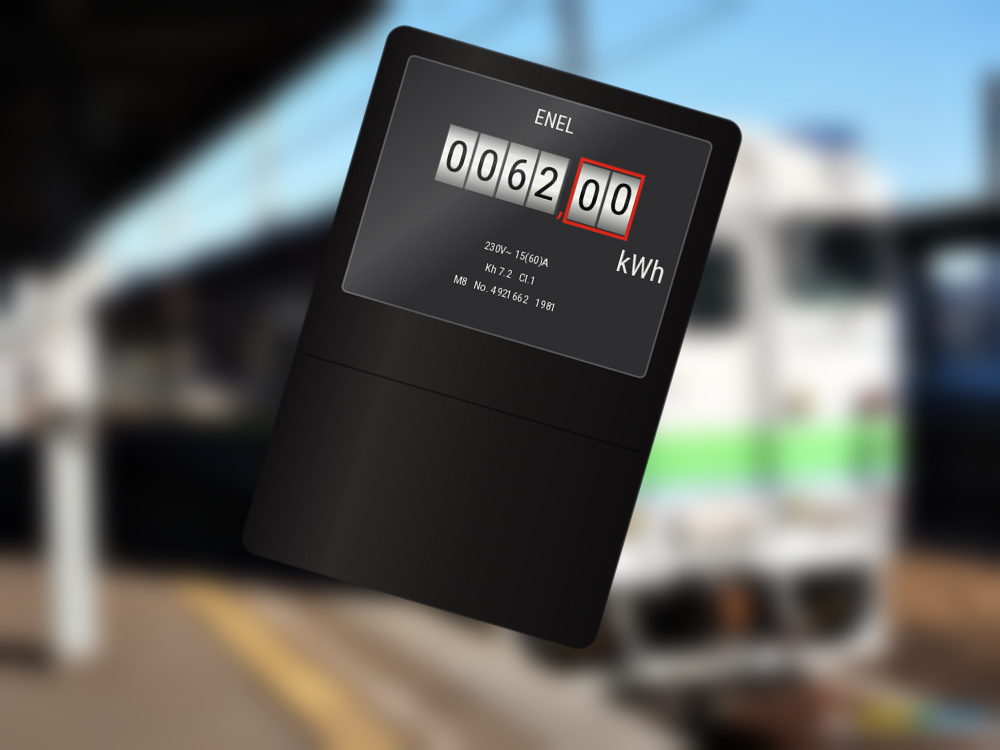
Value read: 62.00 kWh
